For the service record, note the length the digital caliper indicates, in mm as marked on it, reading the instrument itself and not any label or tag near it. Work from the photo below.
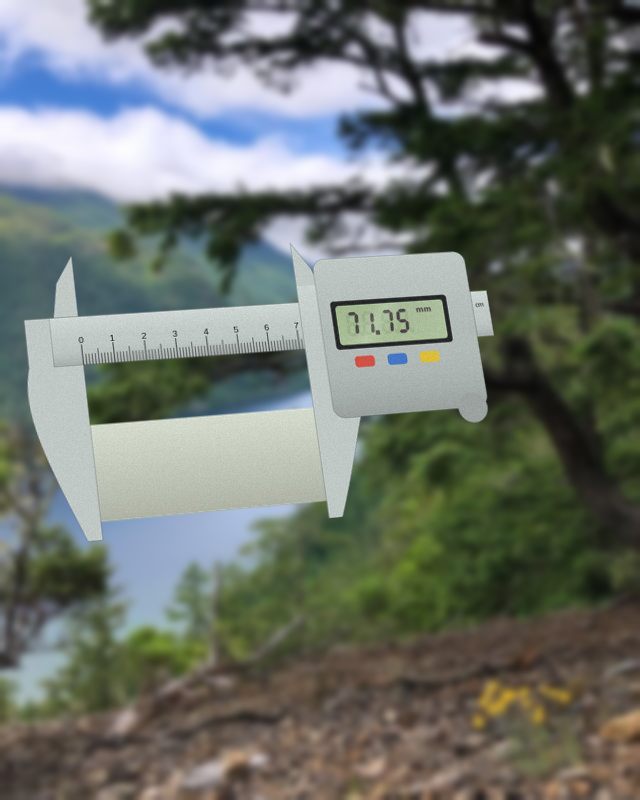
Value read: 71.75 mm
